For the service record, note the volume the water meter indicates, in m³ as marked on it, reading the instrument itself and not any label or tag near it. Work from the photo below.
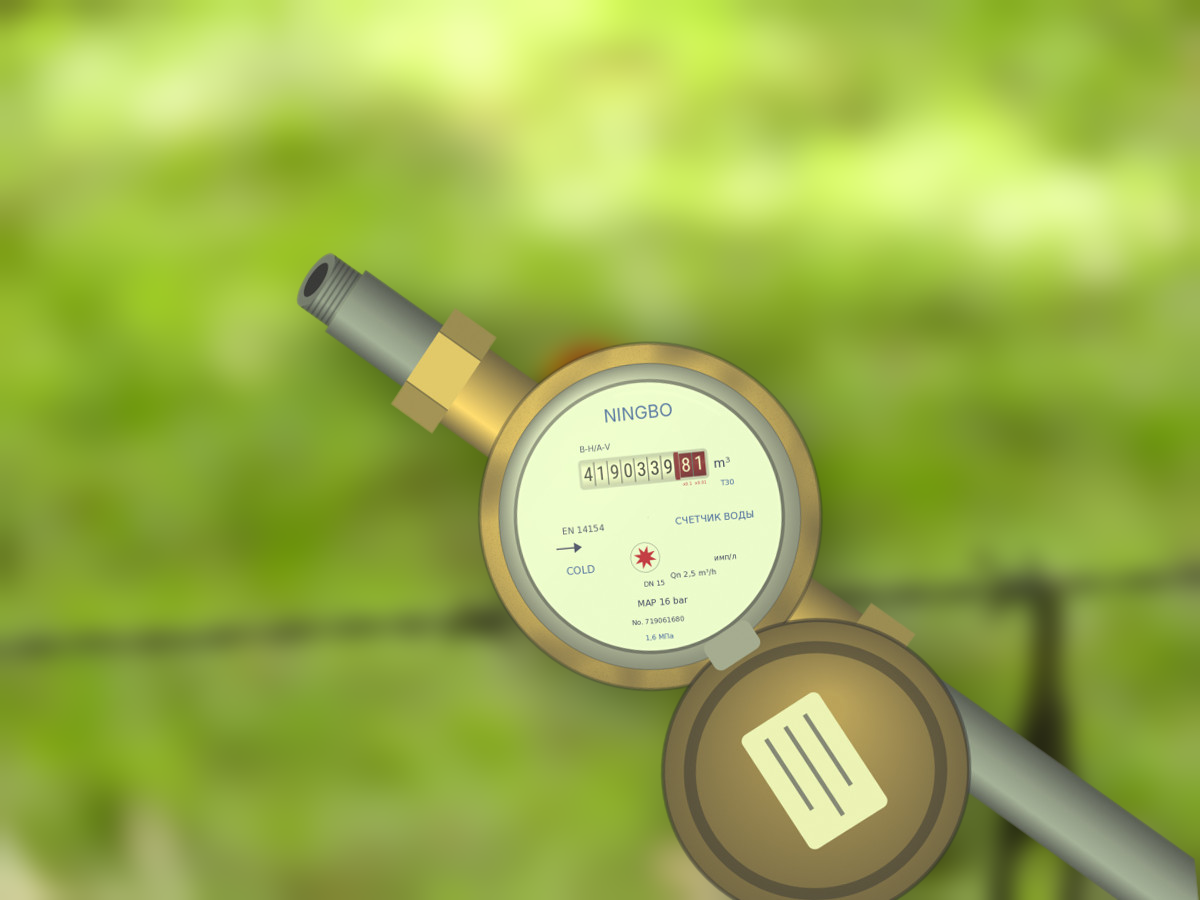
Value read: 4190339.81 m³
